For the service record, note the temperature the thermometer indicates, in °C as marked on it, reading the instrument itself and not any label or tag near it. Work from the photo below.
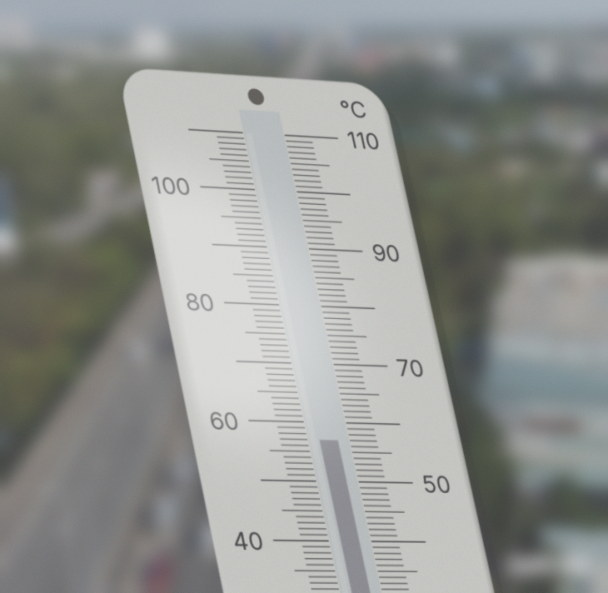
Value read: 57 °C
